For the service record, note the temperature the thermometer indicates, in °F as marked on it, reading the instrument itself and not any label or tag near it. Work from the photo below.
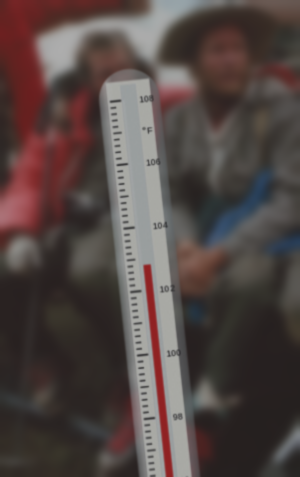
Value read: 102.8 °F
